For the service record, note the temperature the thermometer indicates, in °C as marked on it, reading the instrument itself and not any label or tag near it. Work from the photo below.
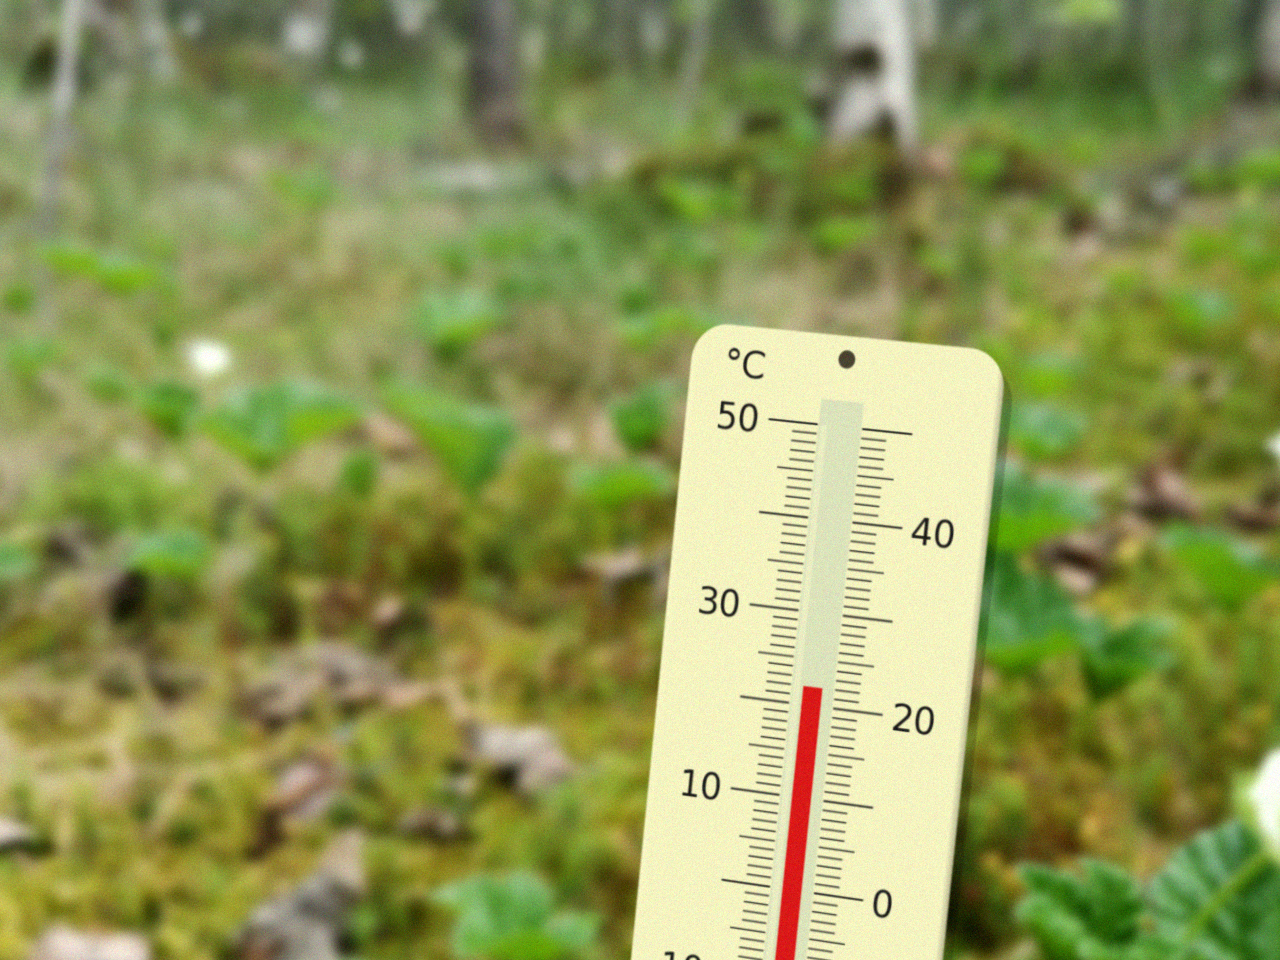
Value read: 22 °C
